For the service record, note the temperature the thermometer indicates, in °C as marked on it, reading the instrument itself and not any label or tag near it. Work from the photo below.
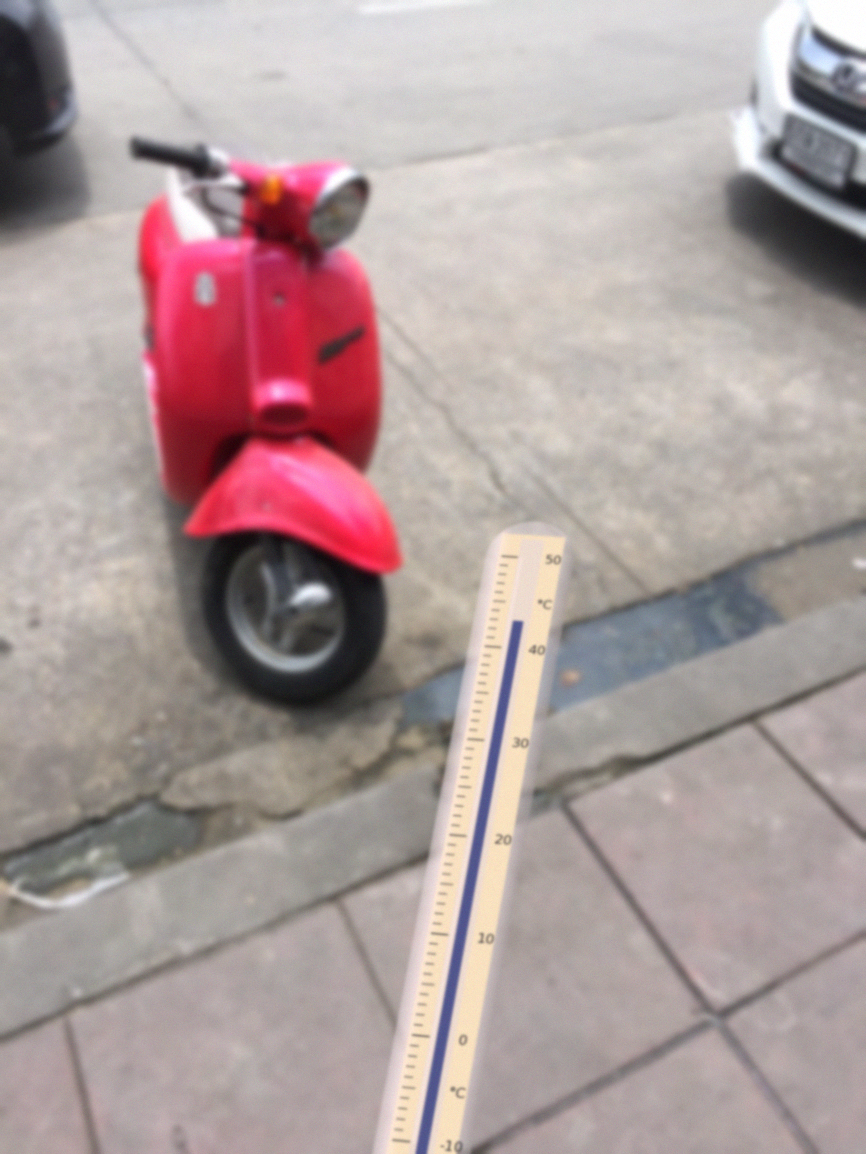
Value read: 43 °C
